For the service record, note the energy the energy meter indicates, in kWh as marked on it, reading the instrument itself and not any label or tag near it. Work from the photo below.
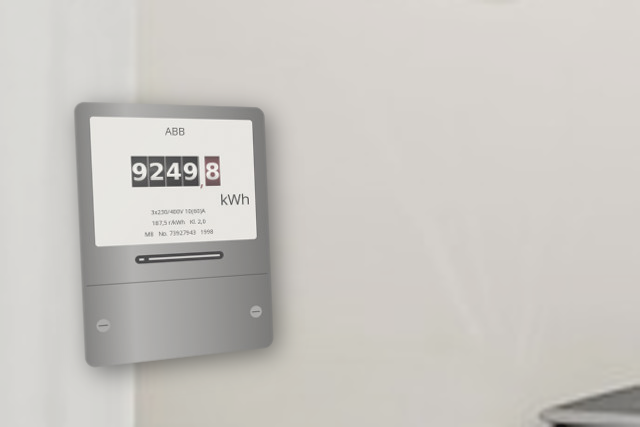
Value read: 9249.8 kWh
